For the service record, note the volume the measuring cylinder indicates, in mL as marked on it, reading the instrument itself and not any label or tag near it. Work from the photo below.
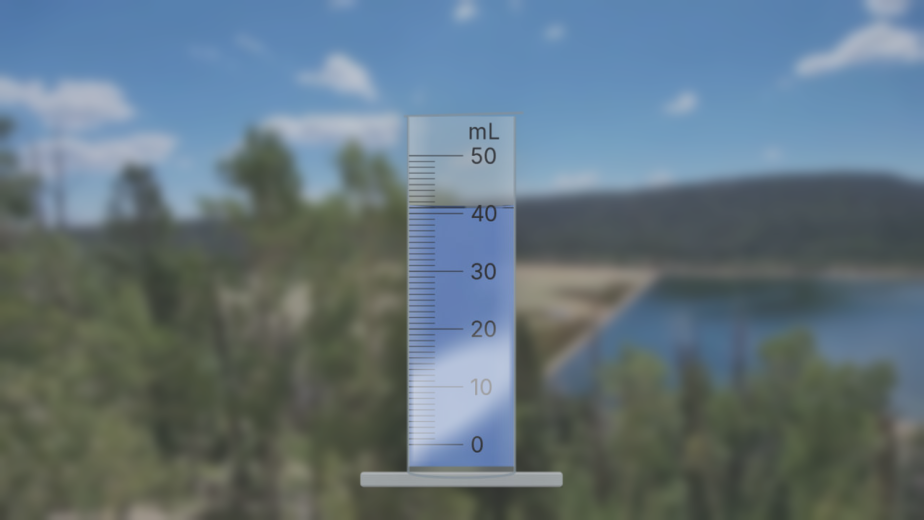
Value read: 41 mL
